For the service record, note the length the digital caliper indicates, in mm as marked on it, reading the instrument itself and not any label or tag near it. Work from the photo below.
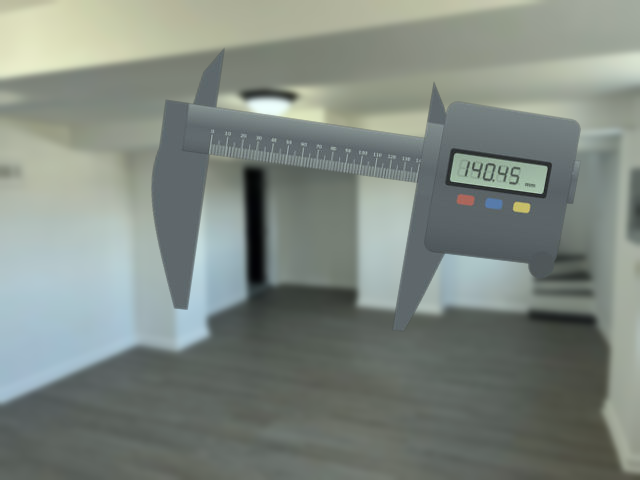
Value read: 140.45 mm
